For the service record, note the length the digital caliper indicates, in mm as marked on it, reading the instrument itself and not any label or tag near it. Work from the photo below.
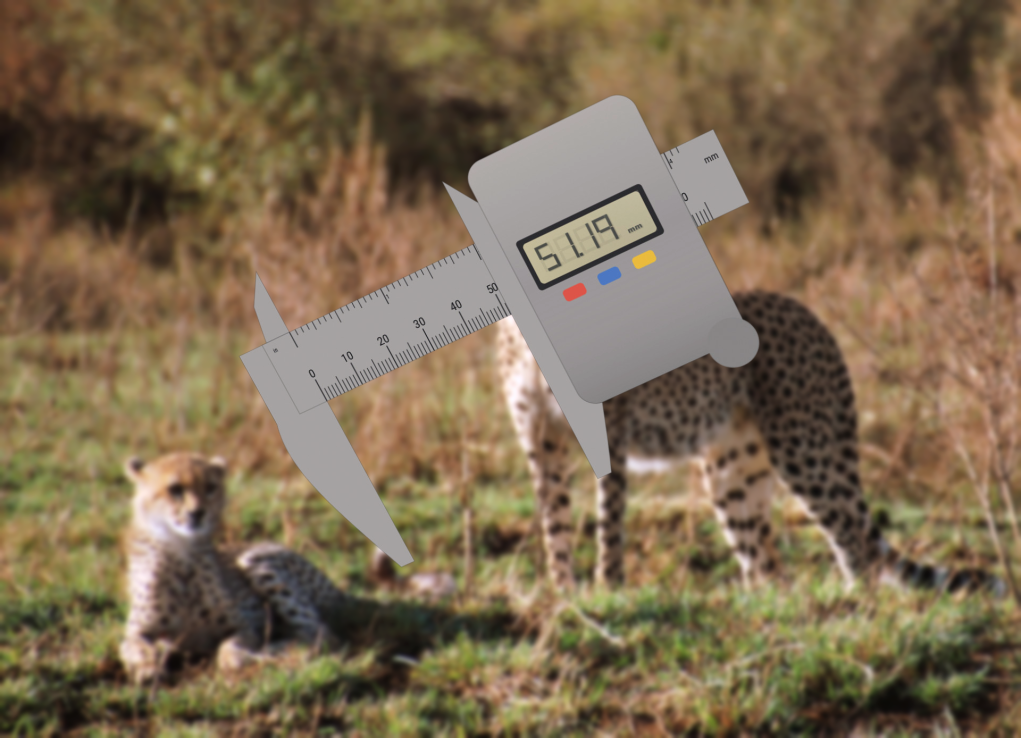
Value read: 51.19 mm
